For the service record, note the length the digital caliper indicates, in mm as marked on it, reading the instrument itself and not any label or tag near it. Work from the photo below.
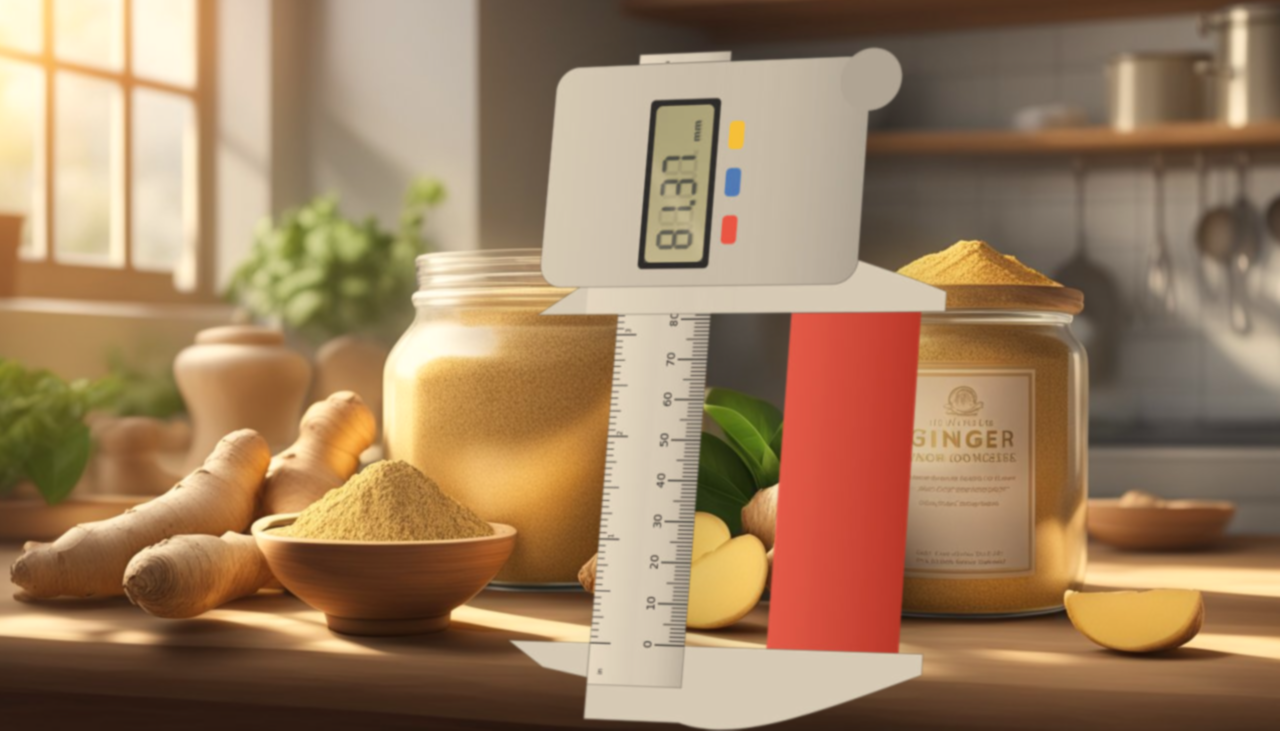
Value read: 81.37 mm
